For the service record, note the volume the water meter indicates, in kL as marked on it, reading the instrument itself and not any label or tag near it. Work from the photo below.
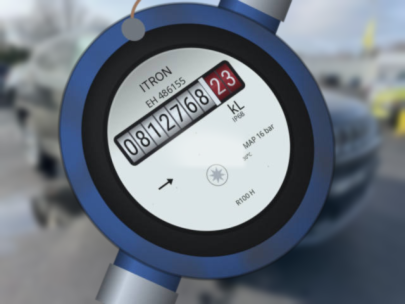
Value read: 812768.23 kL
